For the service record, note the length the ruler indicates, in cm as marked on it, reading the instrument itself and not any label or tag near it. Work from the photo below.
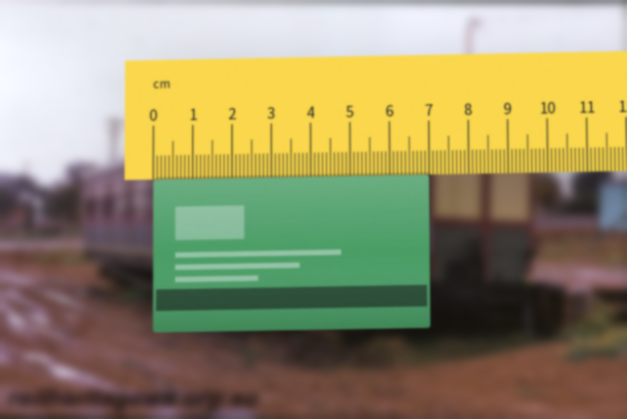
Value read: 7 cm
